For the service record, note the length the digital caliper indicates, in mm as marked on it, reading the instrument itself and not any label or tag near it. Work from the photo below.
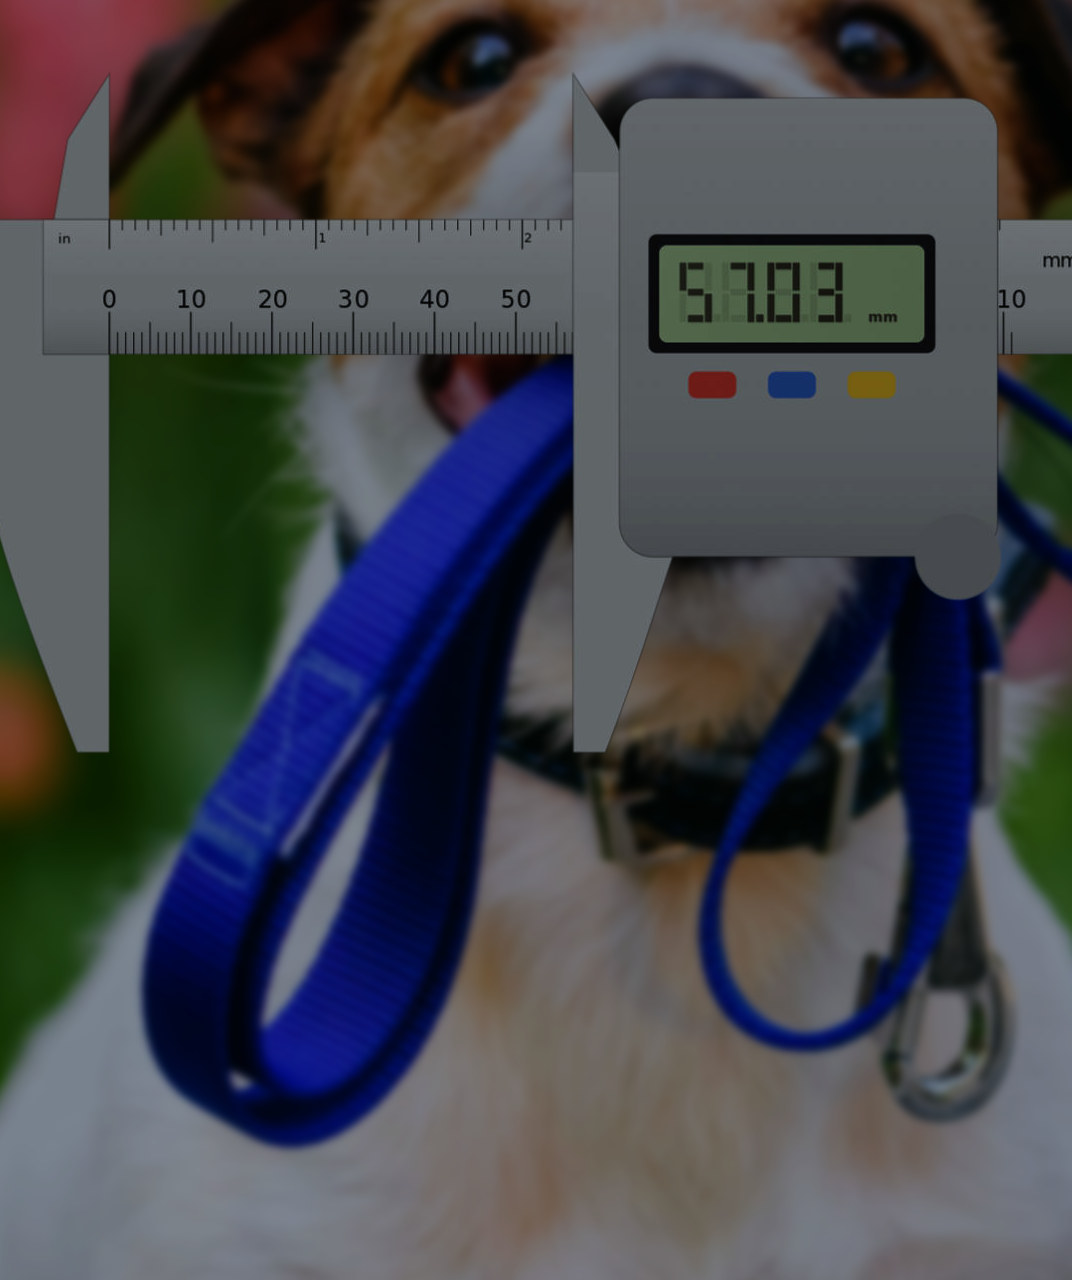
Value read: 57.03 mm
